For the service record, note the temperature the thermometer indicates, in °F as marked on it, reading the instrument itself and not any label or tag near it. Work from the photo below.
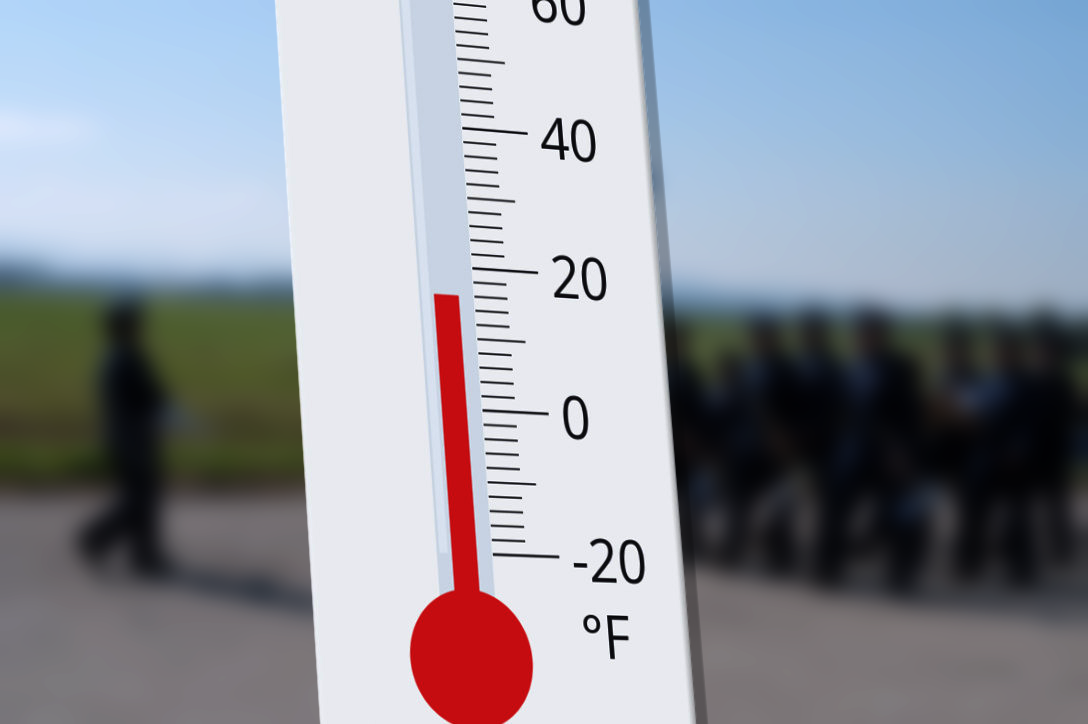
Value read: 16 °F
